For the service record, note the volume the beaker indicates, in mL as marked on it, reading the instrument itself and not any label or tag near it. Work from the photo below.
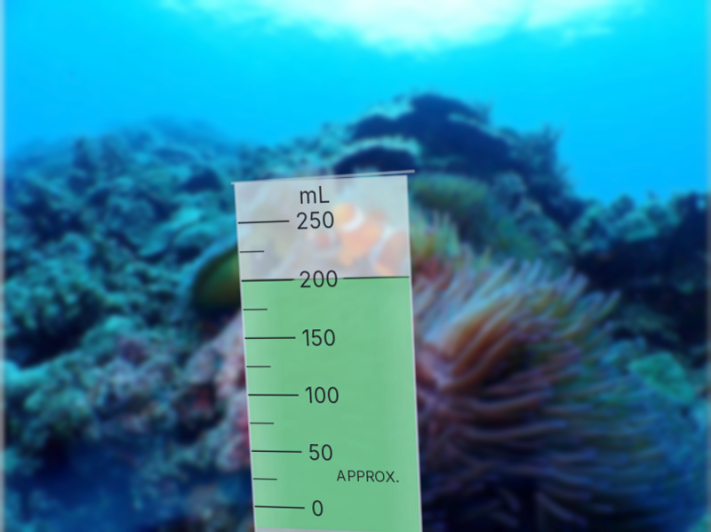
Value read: 200 mL
